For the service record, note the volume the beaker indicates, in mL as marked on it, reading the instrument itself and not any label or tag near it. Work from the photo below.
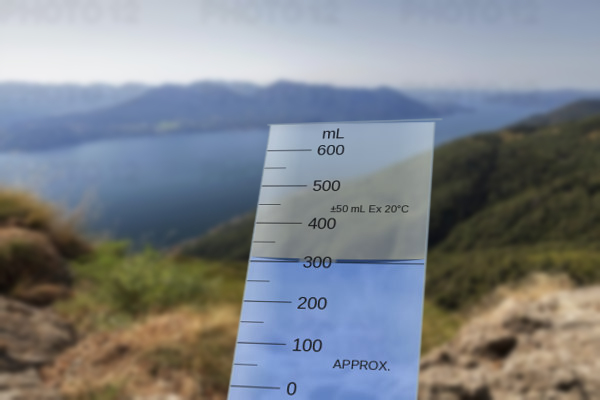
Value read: 300 mL
